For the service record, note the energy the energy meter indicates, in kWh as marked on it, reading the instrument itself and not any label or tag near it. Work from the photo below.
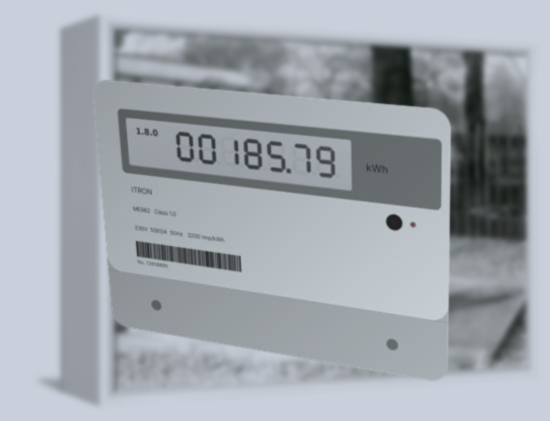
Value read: 185.79 kWh
